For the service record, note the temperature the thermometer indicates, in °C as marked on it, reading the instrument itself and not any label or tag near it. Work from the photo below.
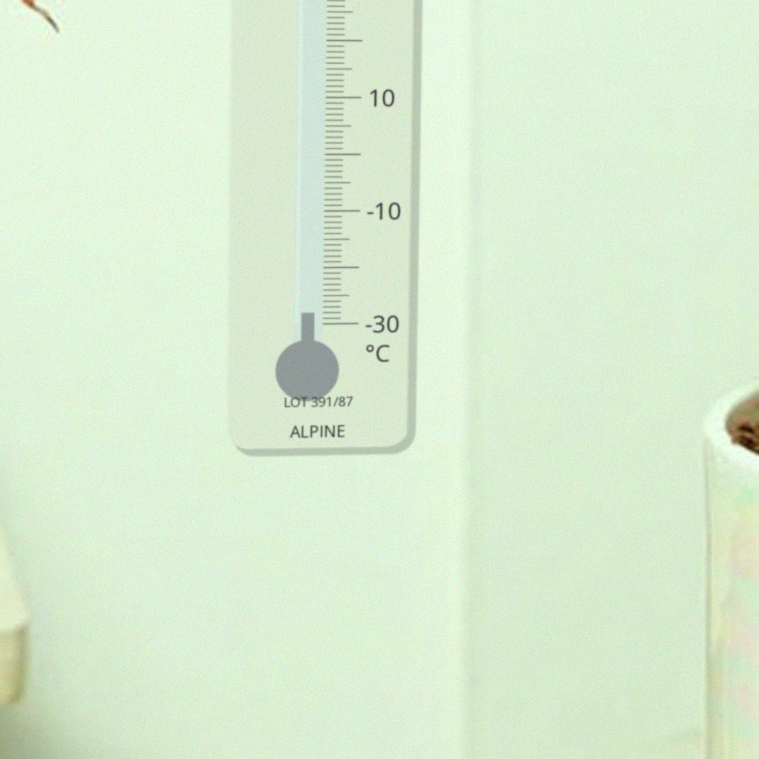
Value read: -28 °C
